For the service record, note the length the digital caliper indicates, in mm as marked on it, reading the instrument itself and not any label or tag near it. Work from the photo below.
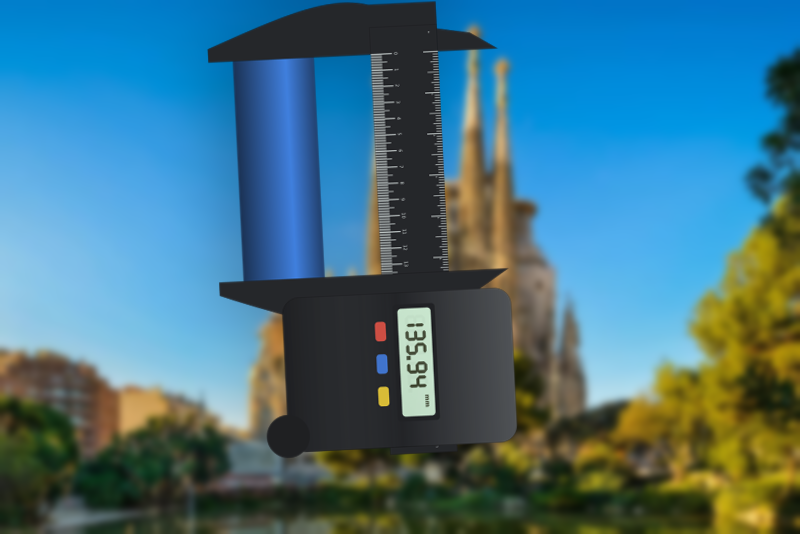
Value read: 135.94 mm
